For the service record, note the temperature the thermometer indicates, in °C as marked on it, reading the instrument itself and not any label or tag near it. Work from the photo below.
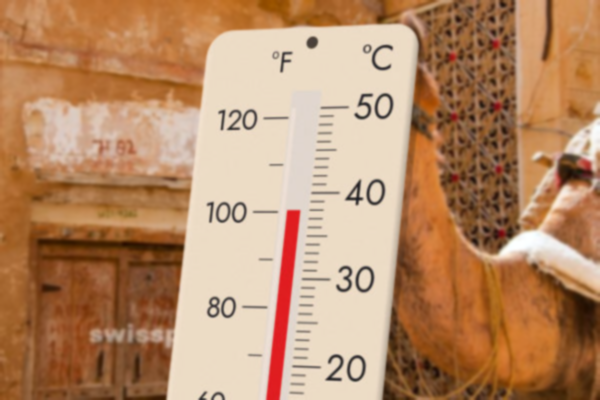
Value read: 38 °C
